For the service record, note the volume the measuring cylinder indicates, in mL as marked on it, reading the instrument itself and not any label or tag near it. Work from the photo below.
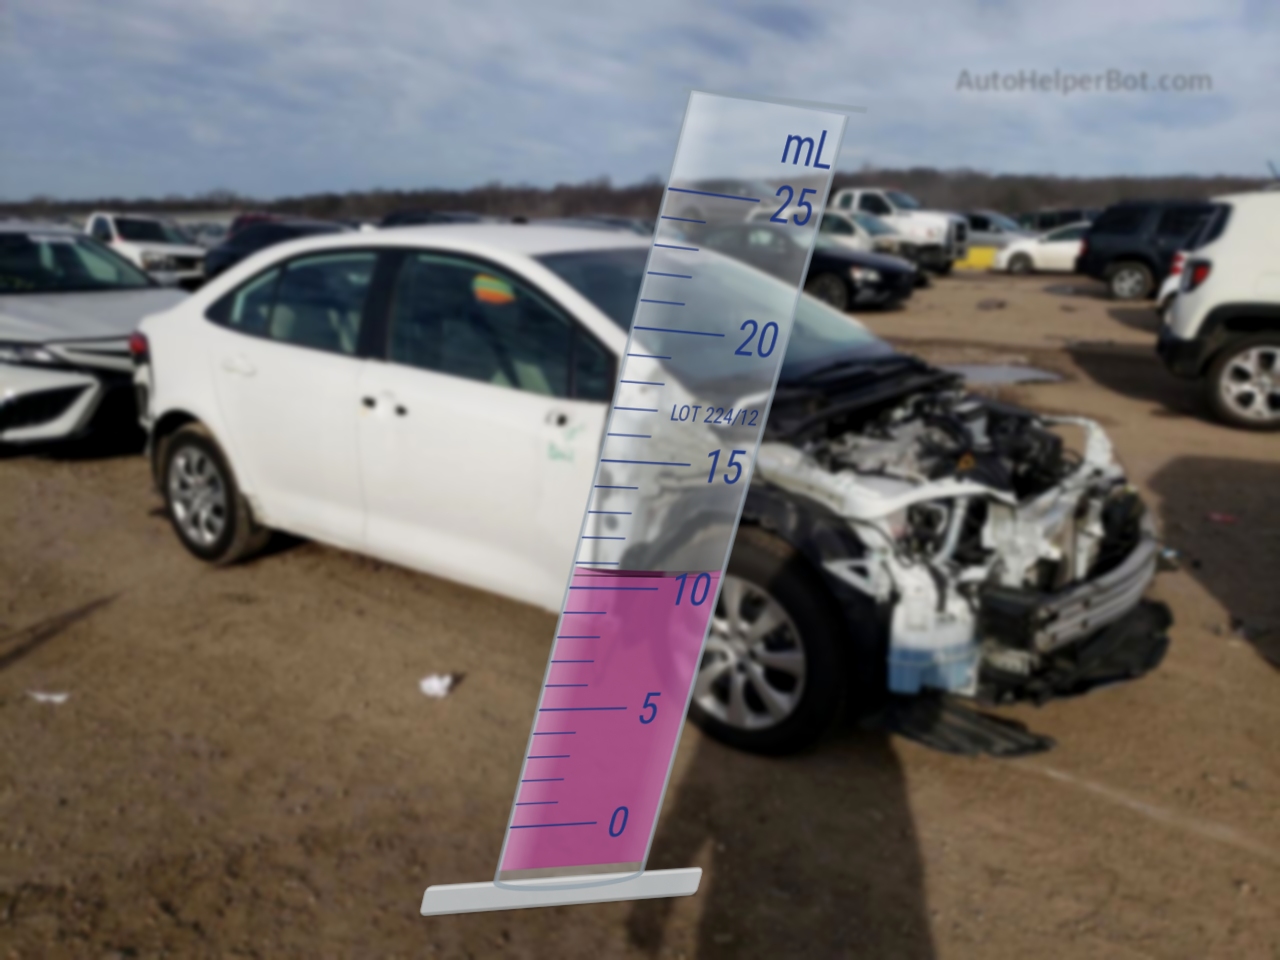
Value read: 10.5 mL
